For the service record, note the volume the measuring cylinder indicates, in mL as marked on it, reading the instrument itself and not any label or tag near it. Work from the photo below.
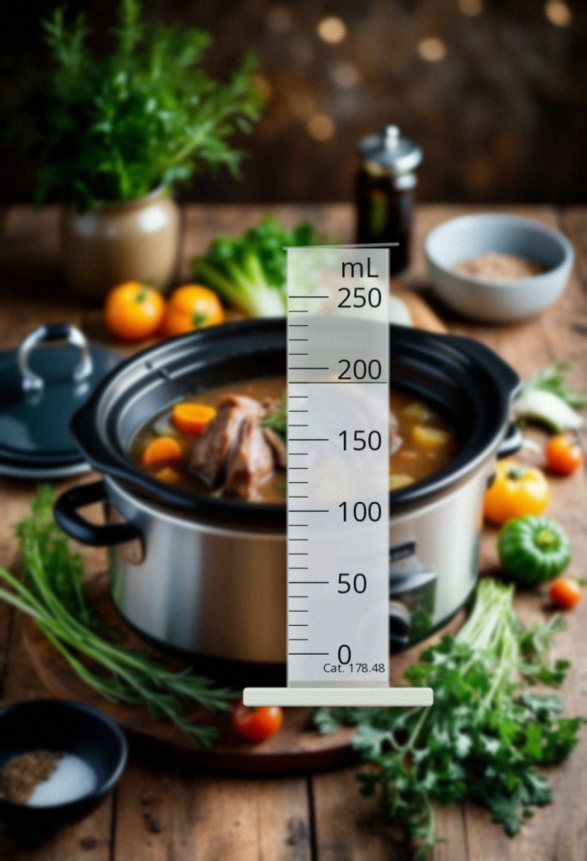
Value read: 190 mL
